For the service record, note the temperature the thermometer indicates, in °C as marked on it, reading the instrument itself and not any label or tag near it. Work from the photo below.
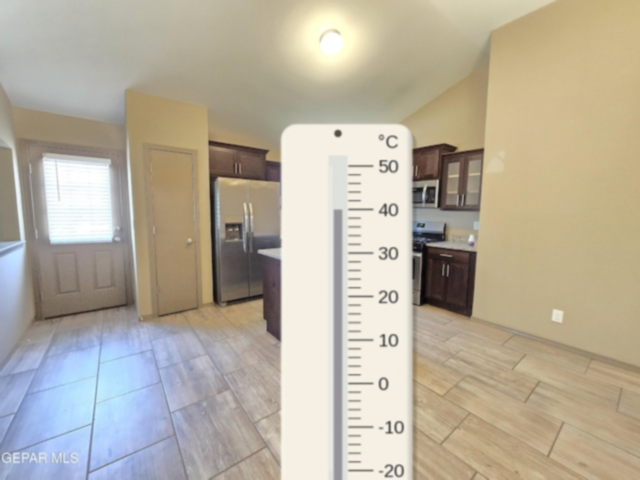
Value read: 40 °C
